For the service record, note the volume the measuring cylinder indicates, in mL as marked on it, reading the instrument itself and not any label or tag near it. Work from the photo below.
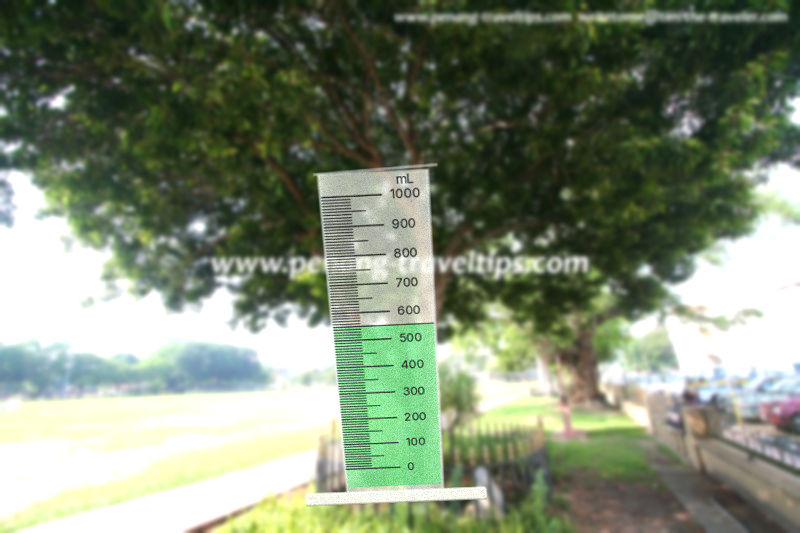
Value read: 550 mL
